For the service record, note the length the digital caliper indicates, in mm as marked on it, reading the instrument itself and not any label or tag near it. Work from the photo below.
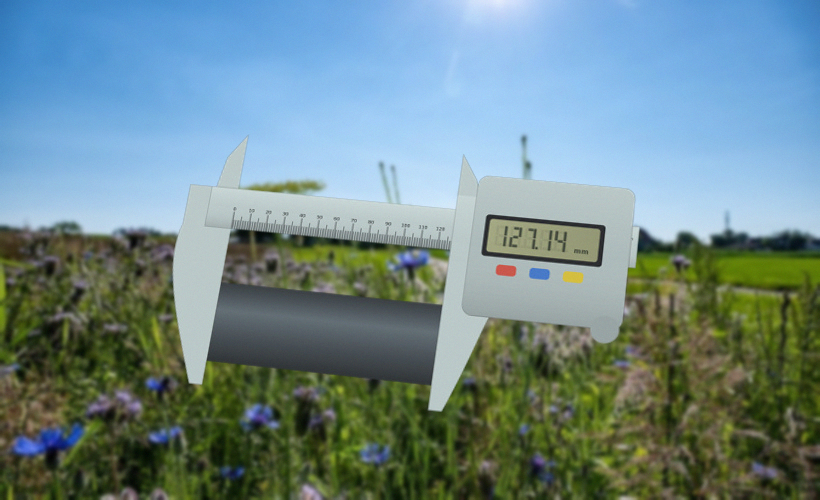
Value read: 127.14 mm
